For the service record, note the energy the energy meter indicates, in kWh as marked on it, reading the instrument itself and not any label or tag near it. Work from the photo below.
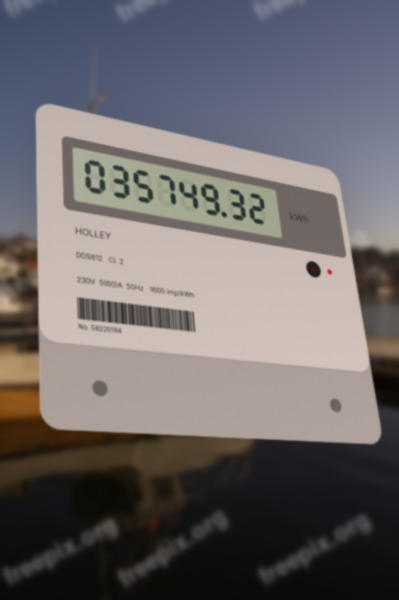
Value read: 35749.32 kWh
